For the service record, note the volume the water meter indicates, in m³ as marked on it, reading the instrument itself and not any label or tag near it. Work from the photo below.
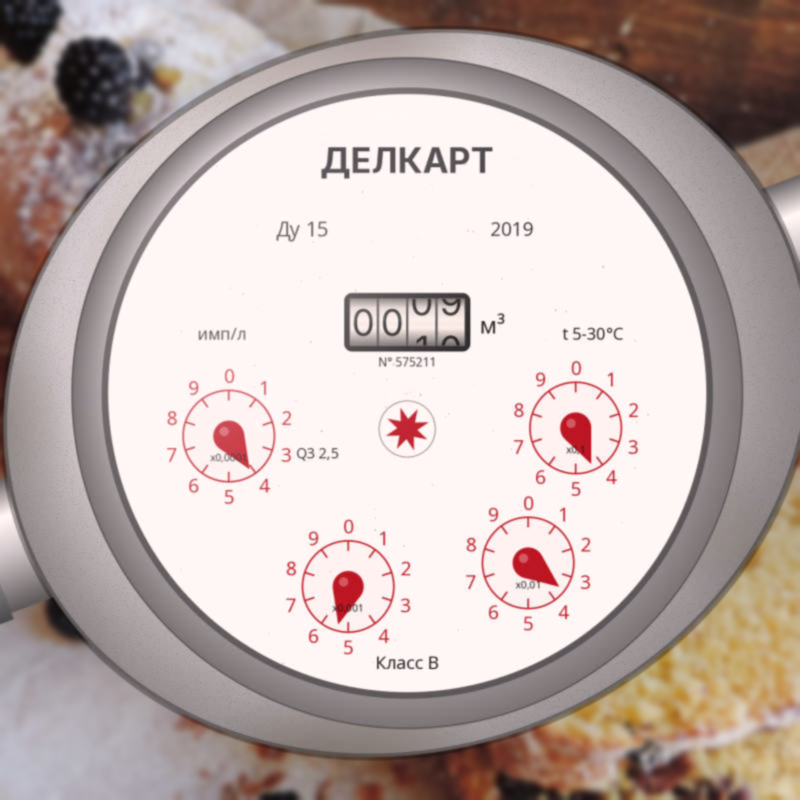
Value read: 9.4354 m³
